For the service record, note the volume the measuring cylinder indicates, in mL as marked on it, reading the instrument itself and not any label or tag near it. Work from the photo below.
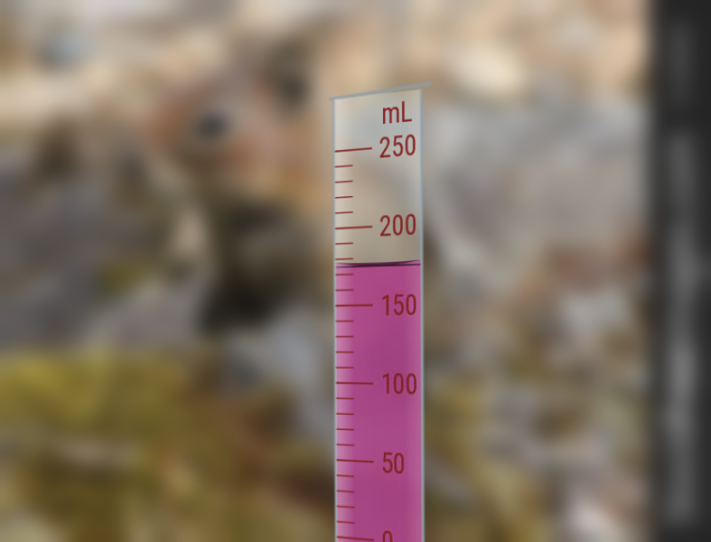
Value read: 175 mL
